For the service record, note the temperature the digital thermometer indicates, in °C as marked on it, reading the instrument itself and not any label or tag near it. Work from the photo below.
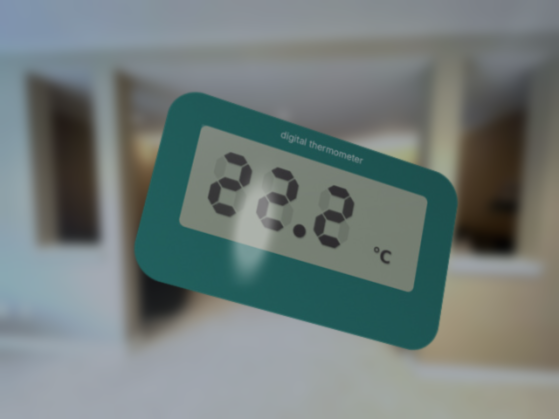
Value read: 22.2 °C
